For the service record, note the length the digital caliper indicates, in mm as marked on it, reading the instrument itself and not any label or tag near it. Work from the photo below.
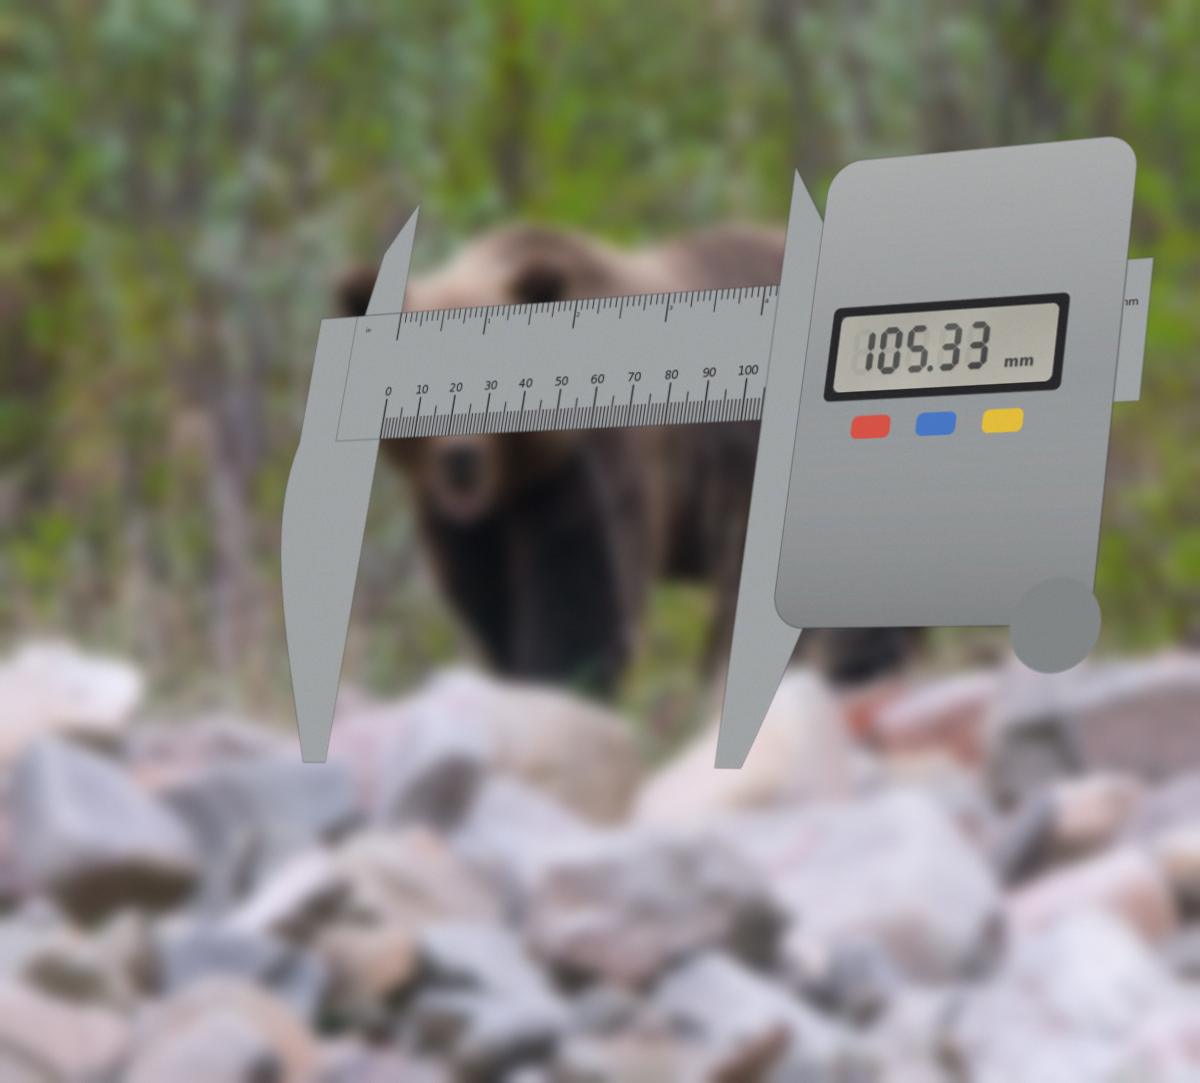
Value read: 105.33 mm
